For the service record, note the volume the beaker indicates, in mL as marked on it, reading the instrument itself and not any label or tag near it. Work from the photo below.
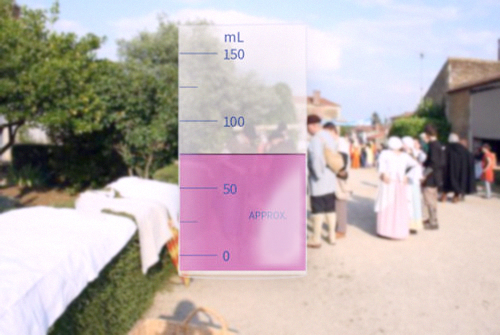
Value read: 75 mL
